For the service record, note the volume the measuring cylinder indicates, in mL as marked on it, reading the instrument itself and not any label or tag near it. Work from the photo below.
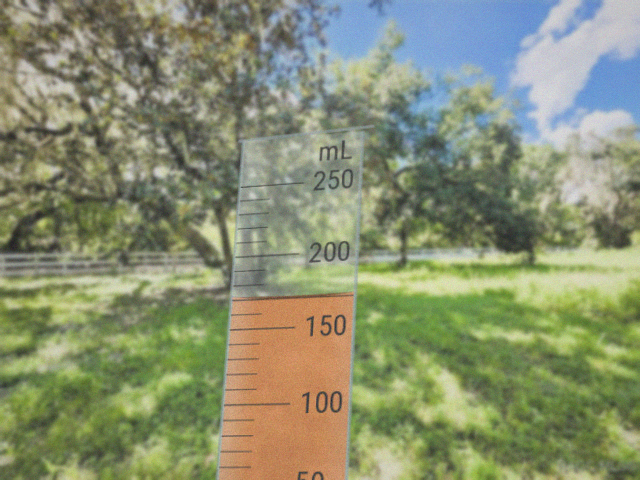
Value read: 170 mL
